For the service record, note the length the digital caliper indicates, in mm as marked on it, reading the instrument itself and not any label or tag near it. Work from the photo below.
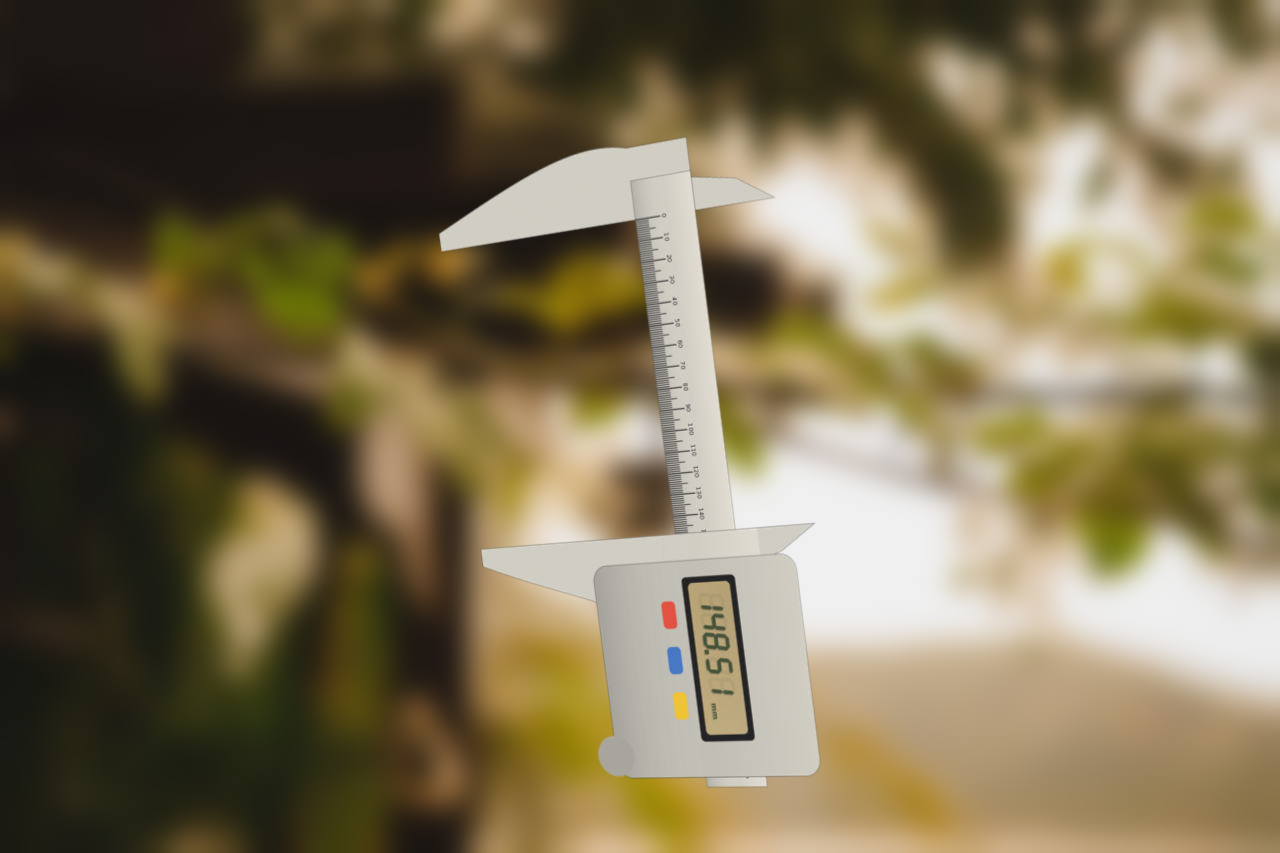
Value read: 148.51 mm
